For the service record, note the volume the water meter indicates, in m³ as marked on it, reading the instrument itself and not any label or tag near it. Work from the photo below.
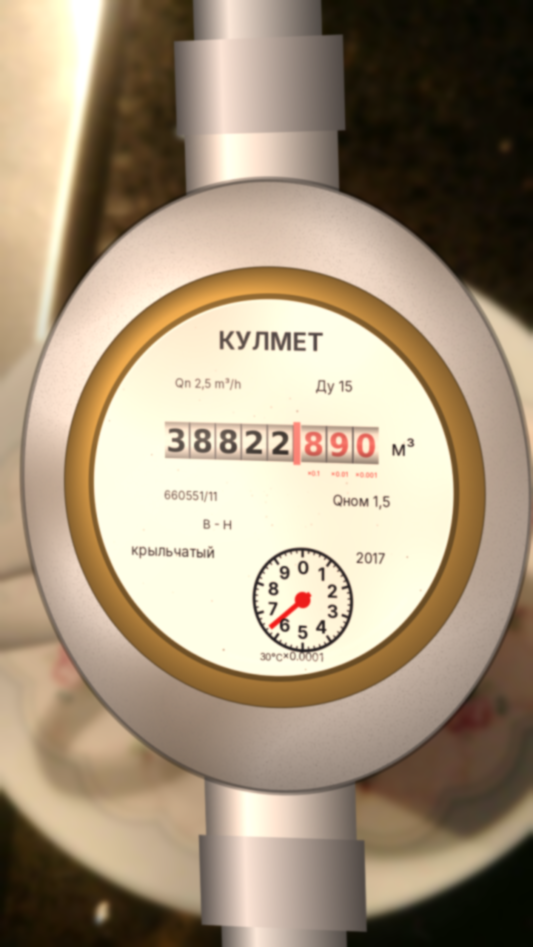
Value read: 38822.8906 m³
